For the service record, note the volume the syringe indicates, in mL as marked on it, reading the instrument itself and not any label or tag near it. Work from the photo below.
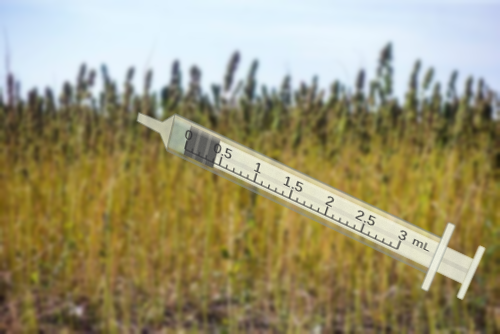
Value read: 0 mL
